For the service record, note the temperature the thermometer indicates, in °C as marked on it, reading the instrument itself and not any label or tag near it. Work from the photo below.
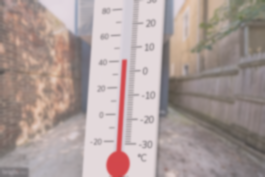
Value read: 5 °C
